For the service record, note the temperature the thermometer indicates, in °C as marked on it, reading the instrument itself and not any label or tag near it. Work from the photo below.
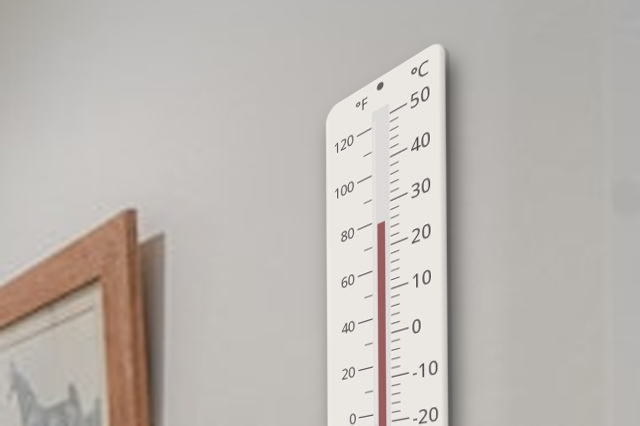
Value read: 26 °C
